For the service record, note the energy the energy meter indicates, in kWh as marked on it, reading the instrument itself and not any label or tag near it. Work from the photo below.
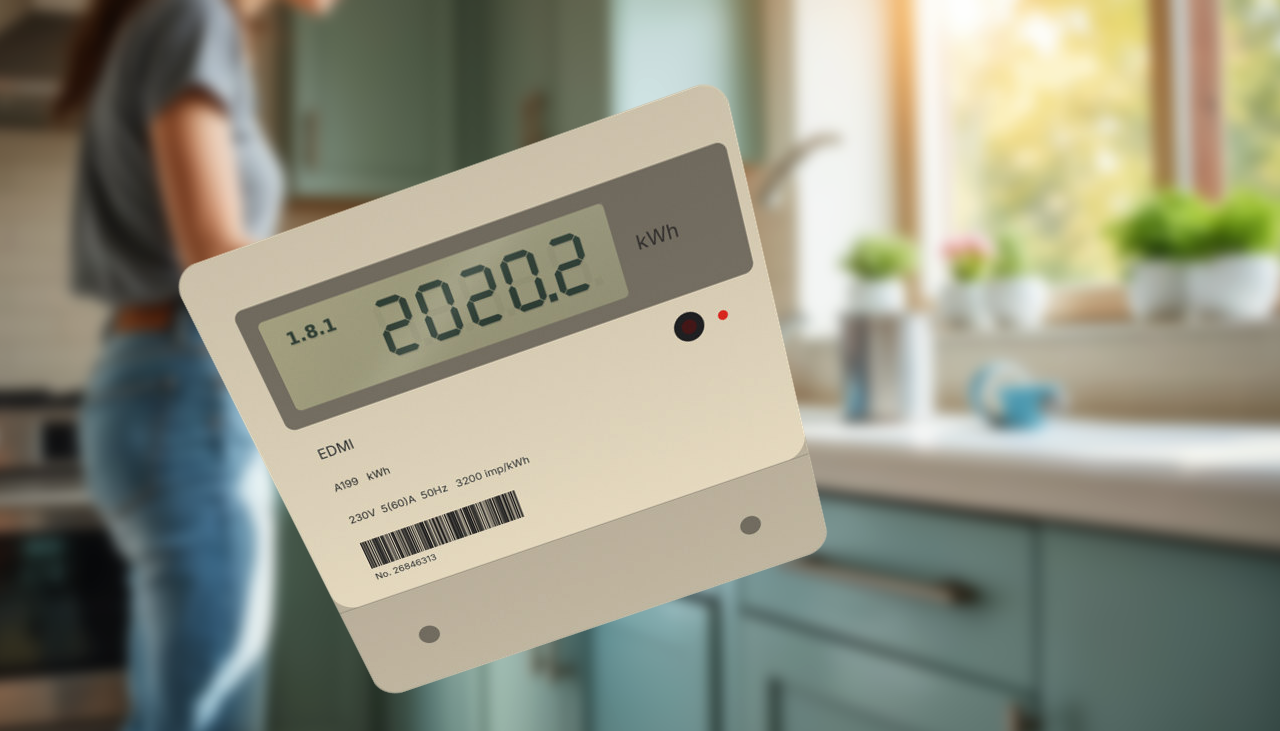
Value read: 2020.2 kWh
